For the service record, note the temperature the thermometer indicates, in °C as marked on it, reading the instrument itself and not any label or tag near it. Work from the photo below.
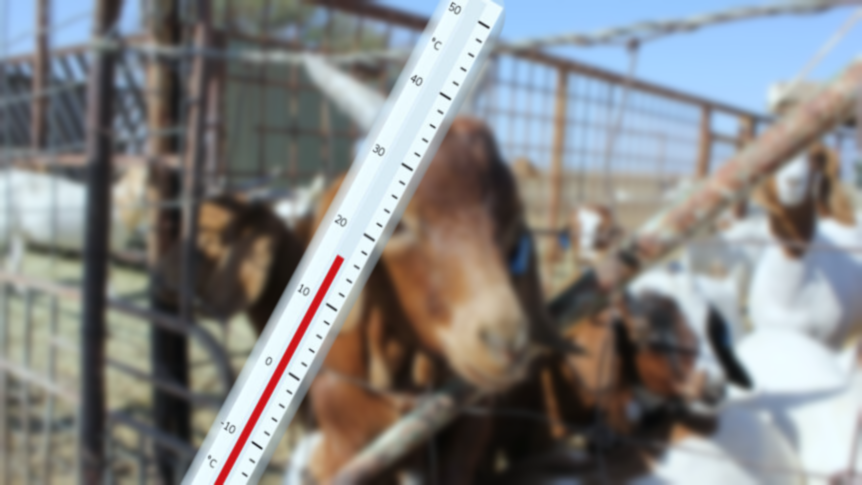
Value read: 16 °C
